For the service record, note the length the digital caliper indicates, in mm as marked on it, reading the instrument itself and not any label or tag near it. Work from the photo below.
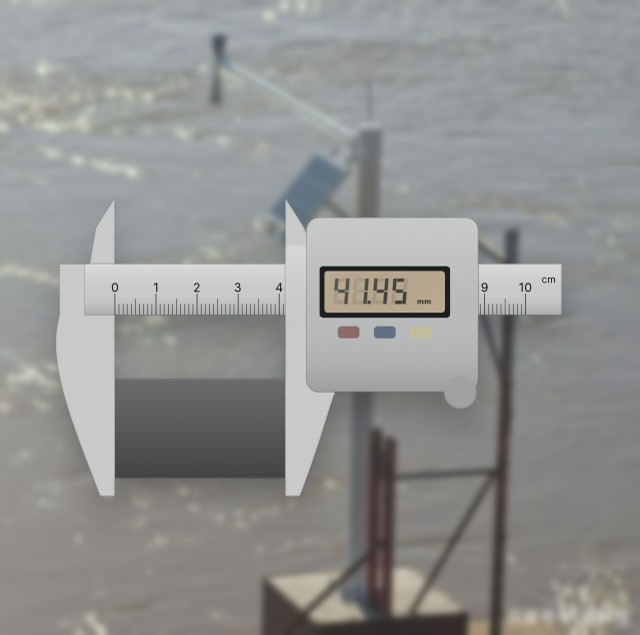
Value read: 41.45 mm
